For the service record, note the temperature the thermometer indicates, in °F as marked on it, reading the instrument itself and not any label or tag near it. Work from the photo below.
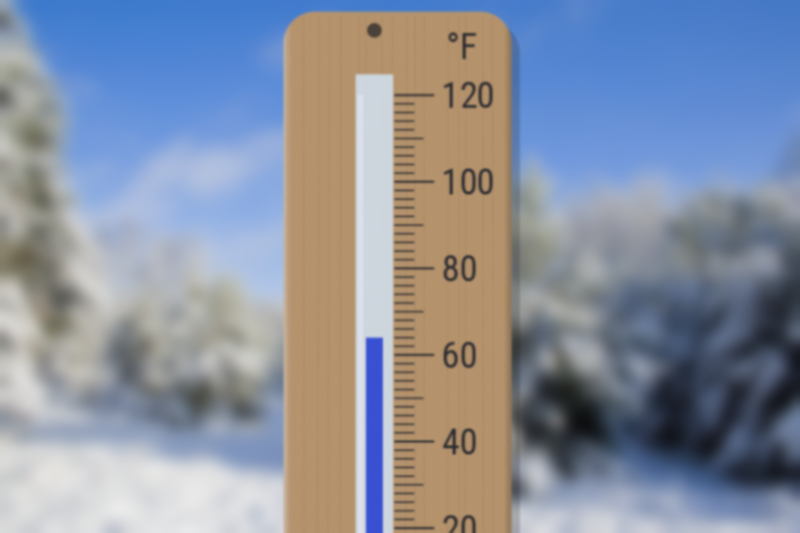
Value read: 64 °F
